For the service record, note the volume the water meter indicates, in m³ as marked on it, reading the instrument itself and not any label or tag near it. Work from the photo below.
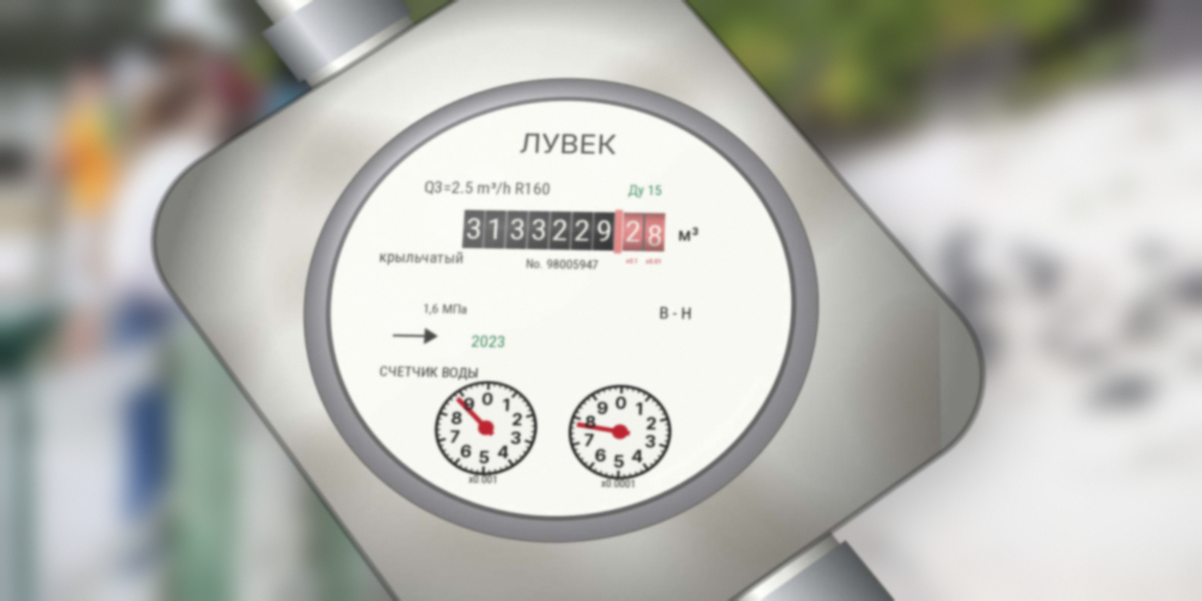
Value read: 3133229.2787 m³
